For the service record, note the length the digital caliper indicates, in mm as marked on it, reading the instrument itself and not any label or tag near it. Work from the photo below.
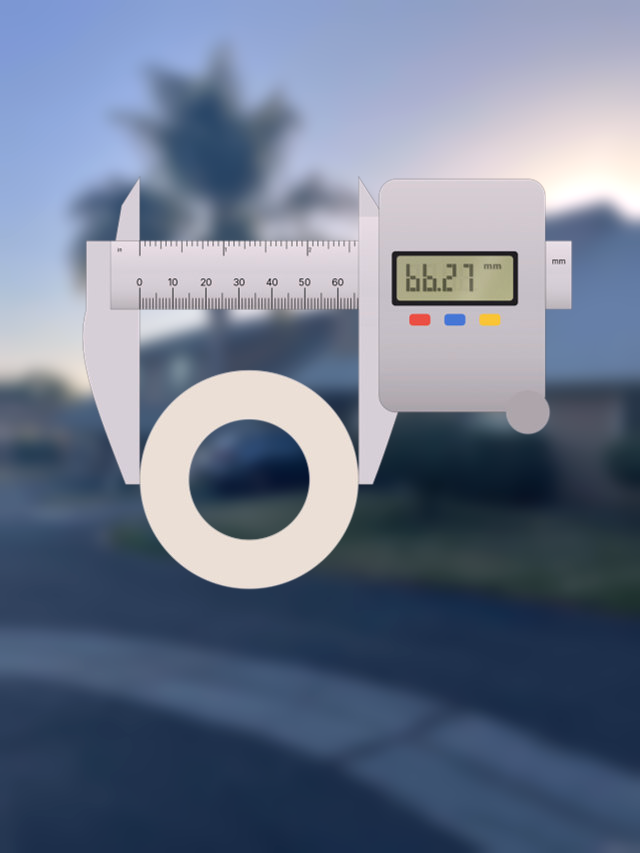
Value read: 66.27 mm
